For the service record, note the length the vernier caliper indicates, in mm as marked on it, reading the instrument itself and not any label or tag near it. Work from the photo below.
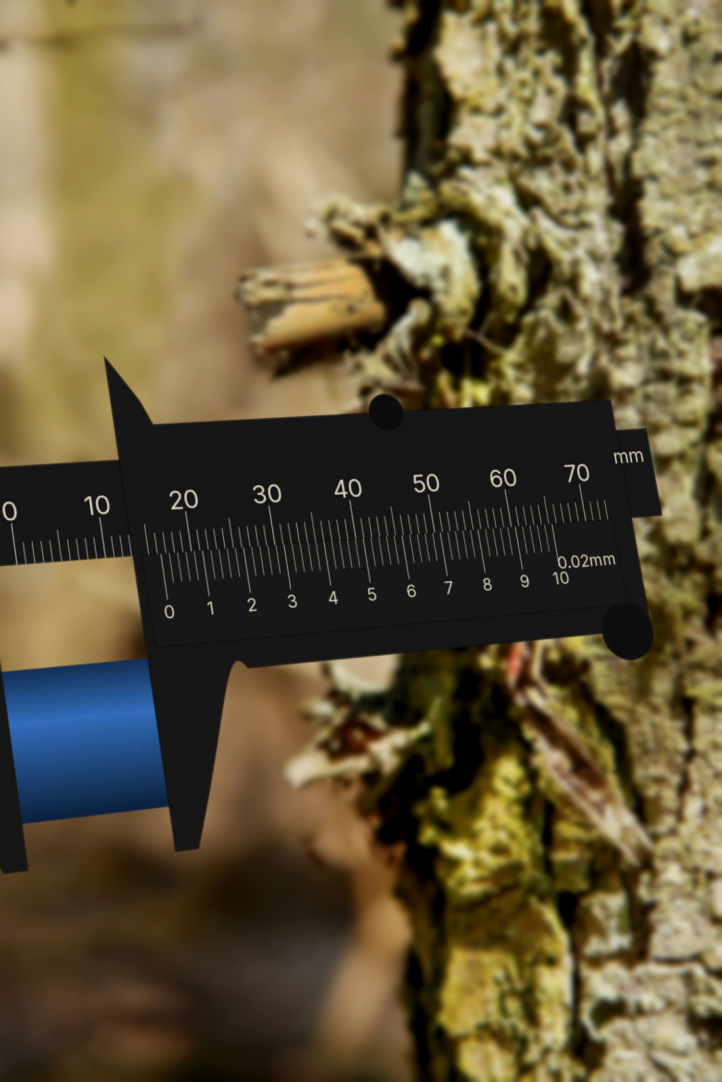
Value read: 16.4 mm
